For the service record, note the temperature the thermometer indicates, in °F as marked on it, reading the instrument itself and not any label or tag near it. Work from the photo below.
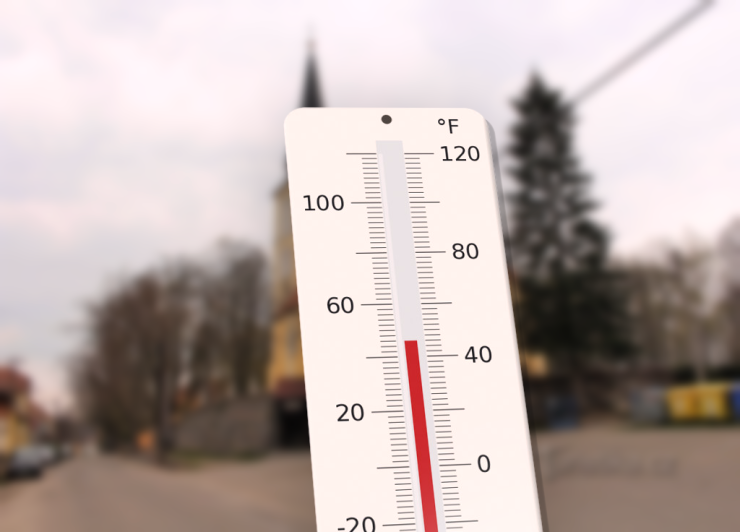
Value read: 46 °F
